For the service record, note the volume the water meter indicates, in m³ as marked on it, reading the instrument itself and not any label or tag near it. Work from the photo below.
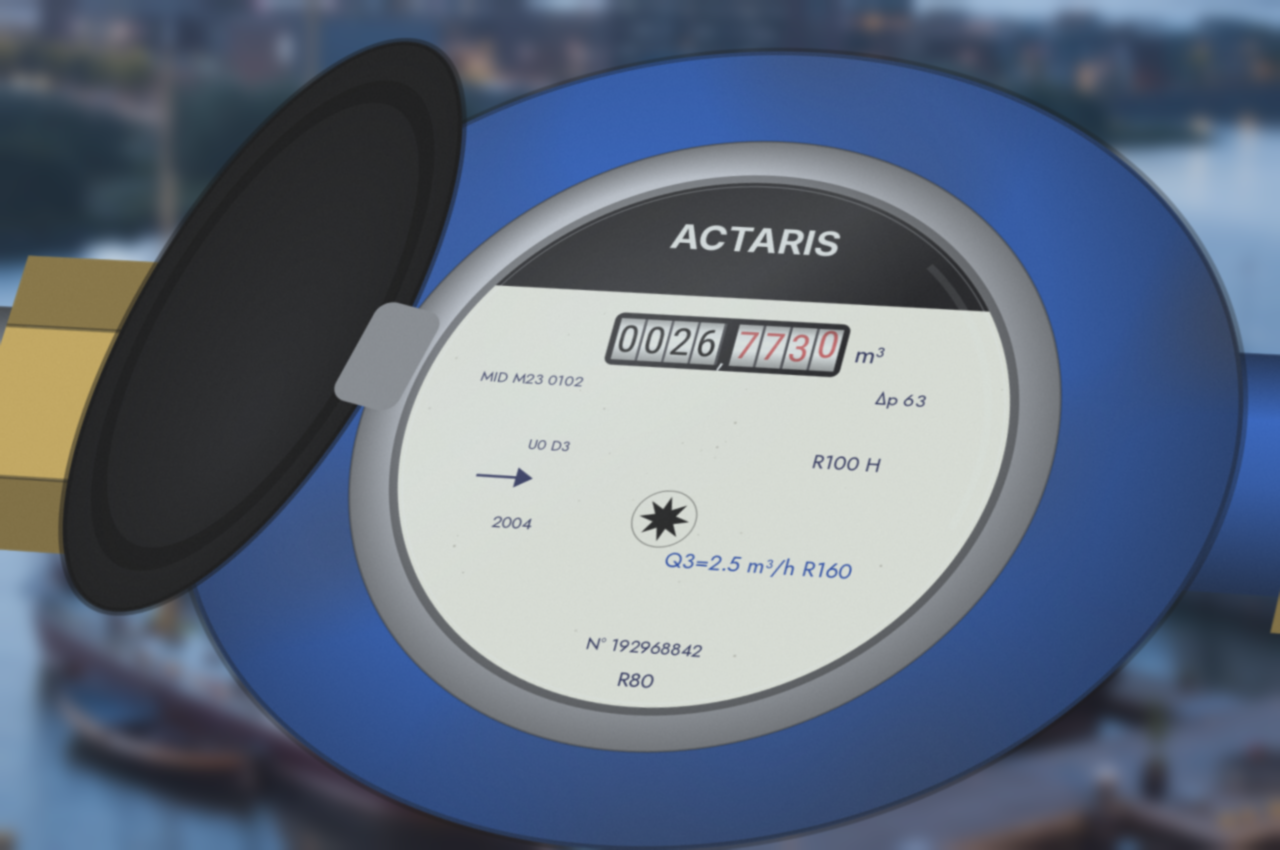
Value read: 26.7730 m³
